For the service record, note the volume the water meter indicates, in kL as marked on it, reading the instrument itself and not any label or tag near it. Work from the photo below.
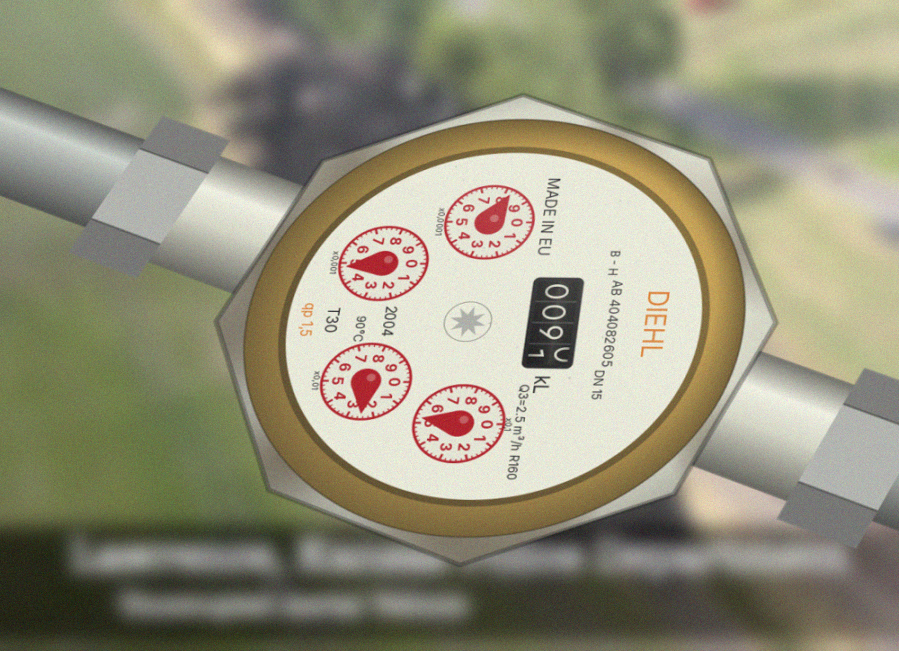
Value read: 90.5248 kL
